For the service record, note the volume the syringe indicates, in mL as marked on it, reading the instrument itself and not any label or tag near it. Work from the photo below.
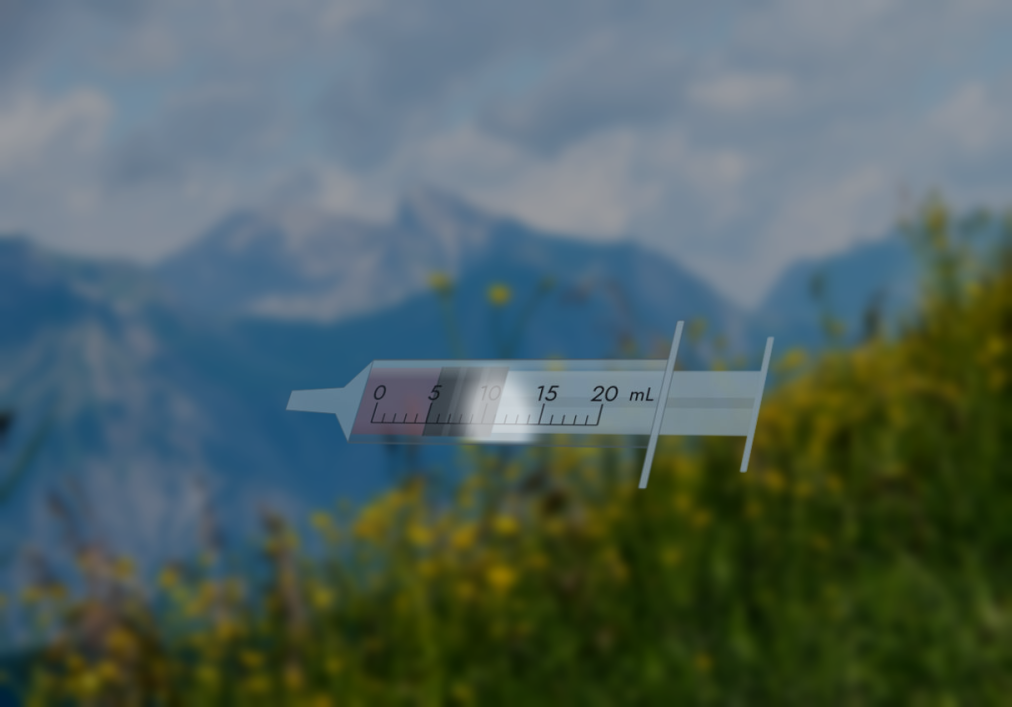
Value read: 5 mL
